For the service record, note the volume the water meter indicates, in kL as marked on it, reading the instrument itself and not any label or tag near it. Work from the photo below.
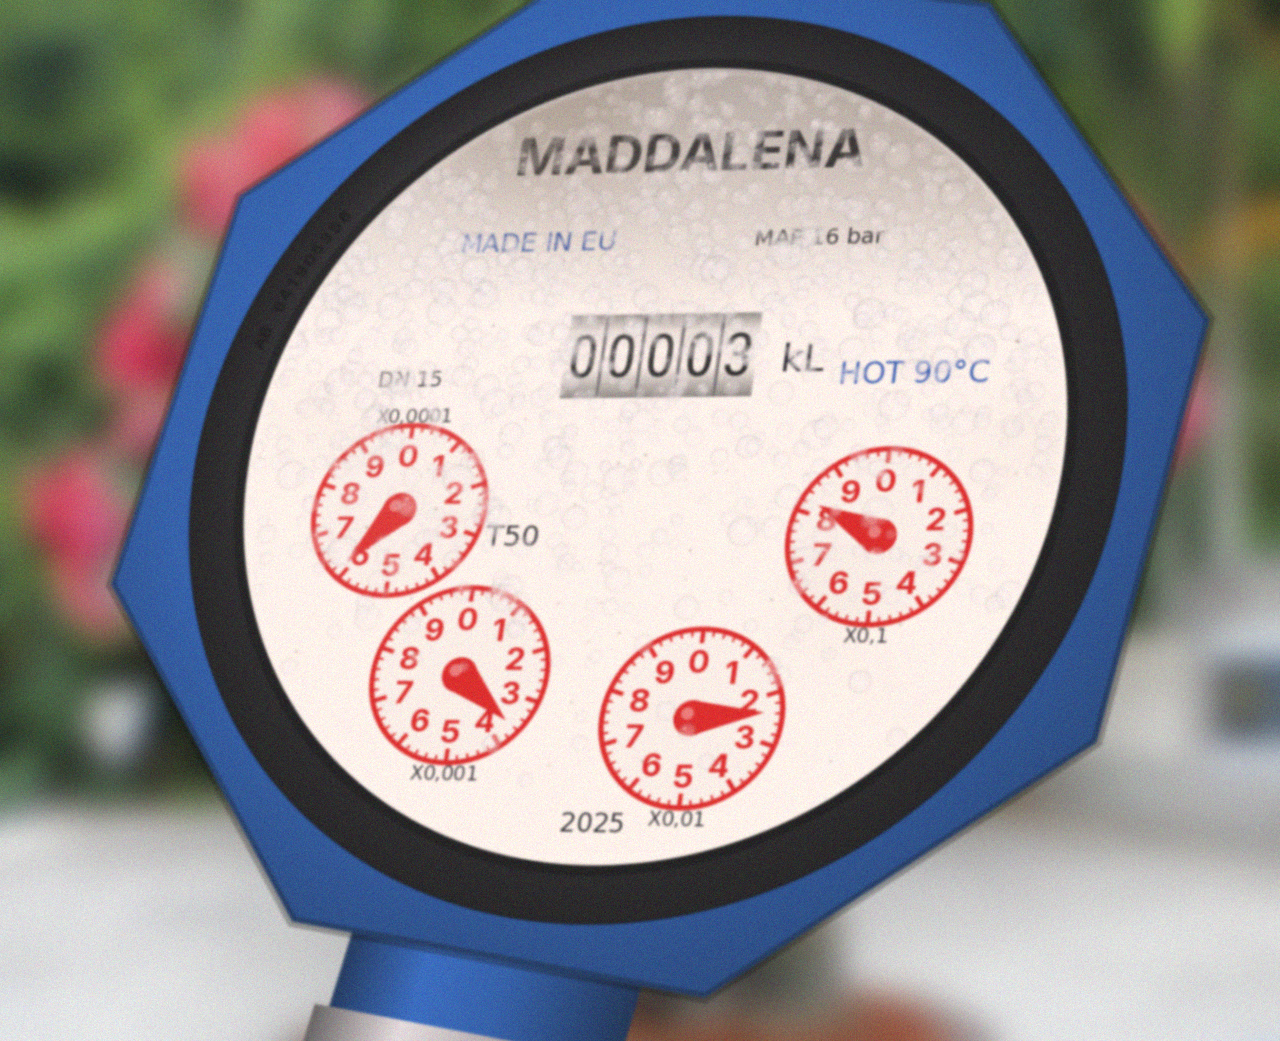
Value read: 3.8236 kL
